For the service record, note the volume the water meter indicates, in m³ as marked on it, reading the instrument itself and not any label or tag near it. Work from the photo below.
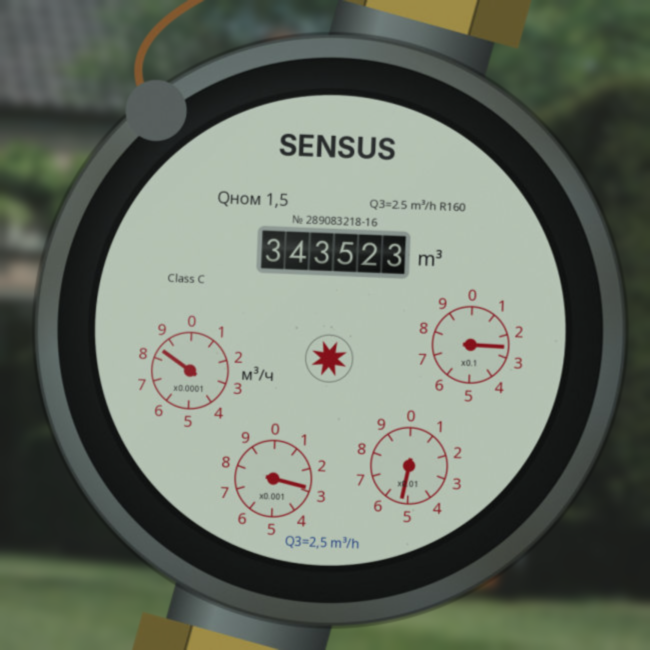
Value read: 343523.2528 m³
